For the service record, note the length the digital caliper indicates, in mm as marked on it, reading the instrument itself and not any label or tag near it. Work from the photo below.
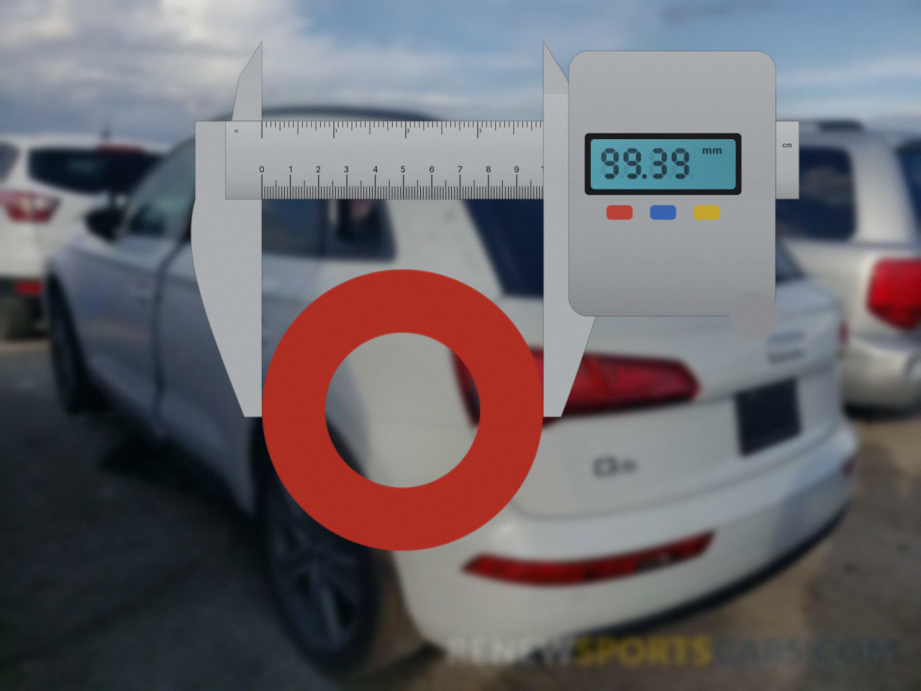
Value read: 99.39 mm
